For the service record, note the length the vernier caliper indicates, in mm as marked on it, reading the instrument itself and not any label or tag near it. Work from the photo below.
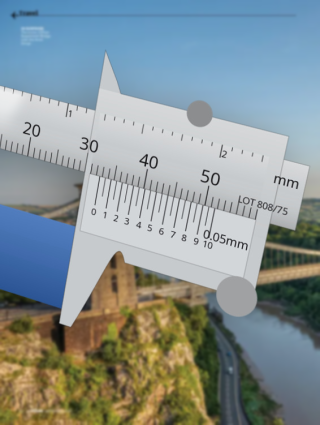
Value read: 32.6 mm
